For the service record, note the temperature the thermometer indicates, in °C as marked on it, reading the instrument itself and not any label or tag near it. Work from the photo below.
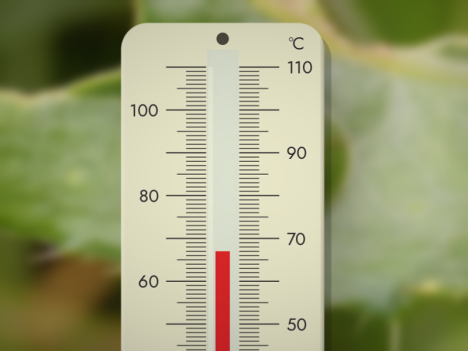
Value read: 67 °C
